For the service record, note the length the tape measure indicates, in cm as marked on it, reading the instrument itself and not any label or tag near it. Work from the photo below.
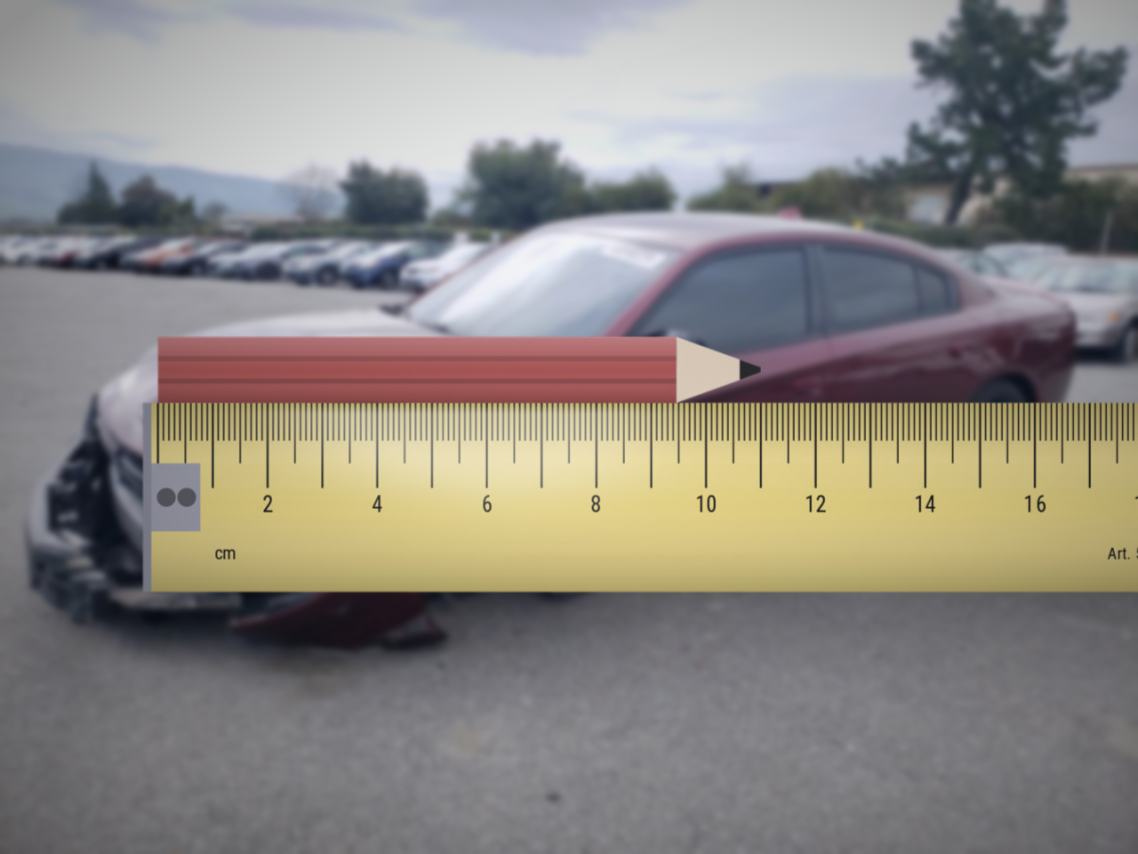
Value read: 11 cm
